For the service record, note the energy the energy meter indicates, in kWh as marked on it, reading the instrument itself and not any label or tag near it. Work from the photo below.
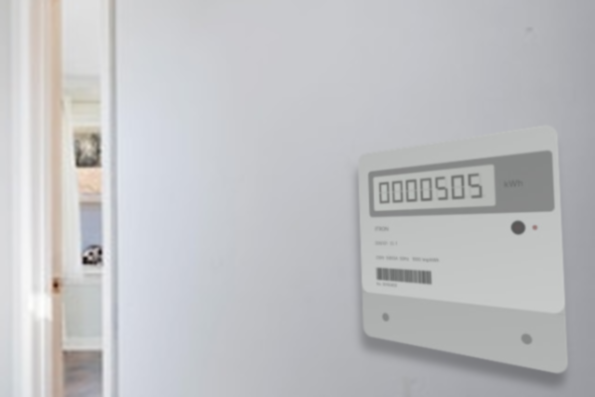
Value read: 505 kWh
